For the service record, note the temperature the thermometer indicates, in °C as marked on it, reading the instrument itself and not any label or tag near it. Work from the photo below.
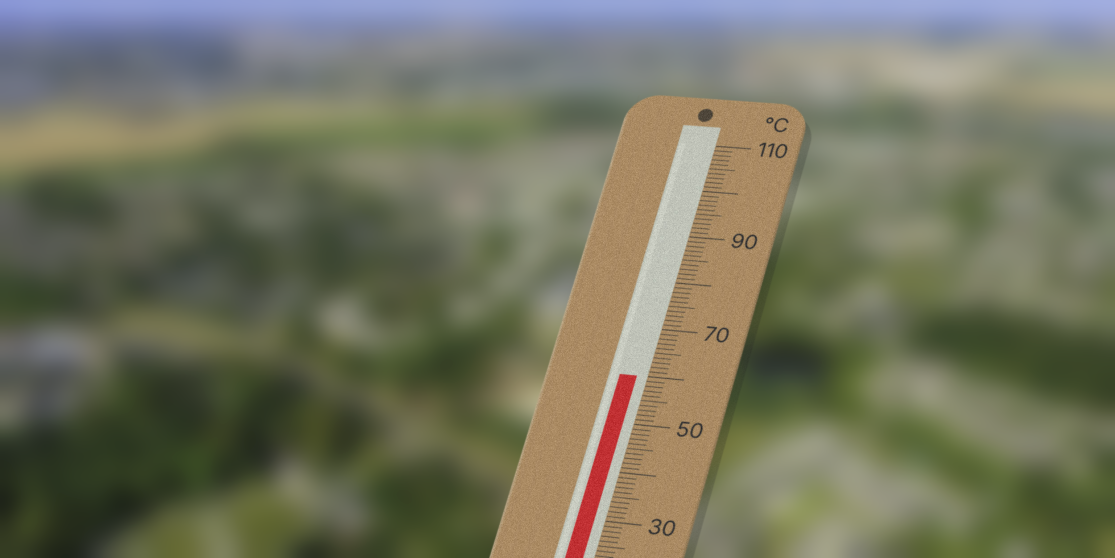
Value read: 60 °C
